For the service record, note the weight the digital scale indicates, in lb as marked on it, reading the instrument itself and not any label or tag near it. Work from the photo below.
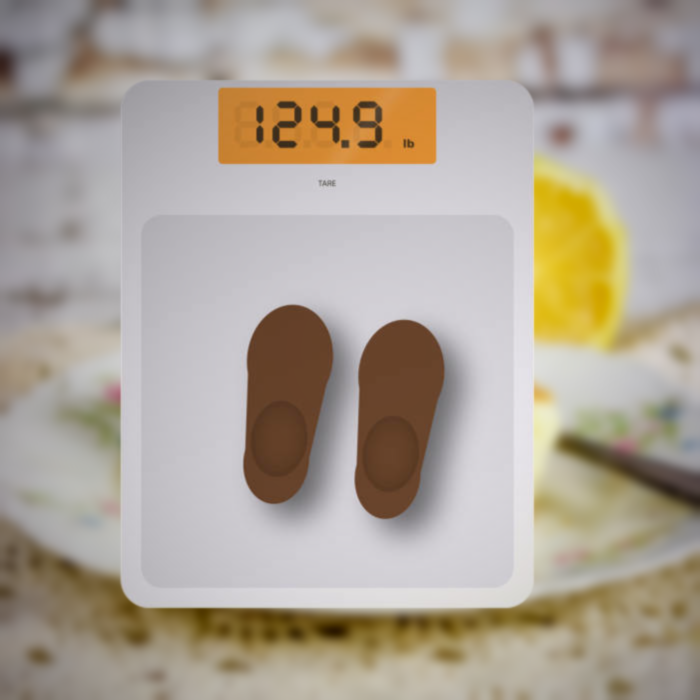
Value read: 124.9 lb
